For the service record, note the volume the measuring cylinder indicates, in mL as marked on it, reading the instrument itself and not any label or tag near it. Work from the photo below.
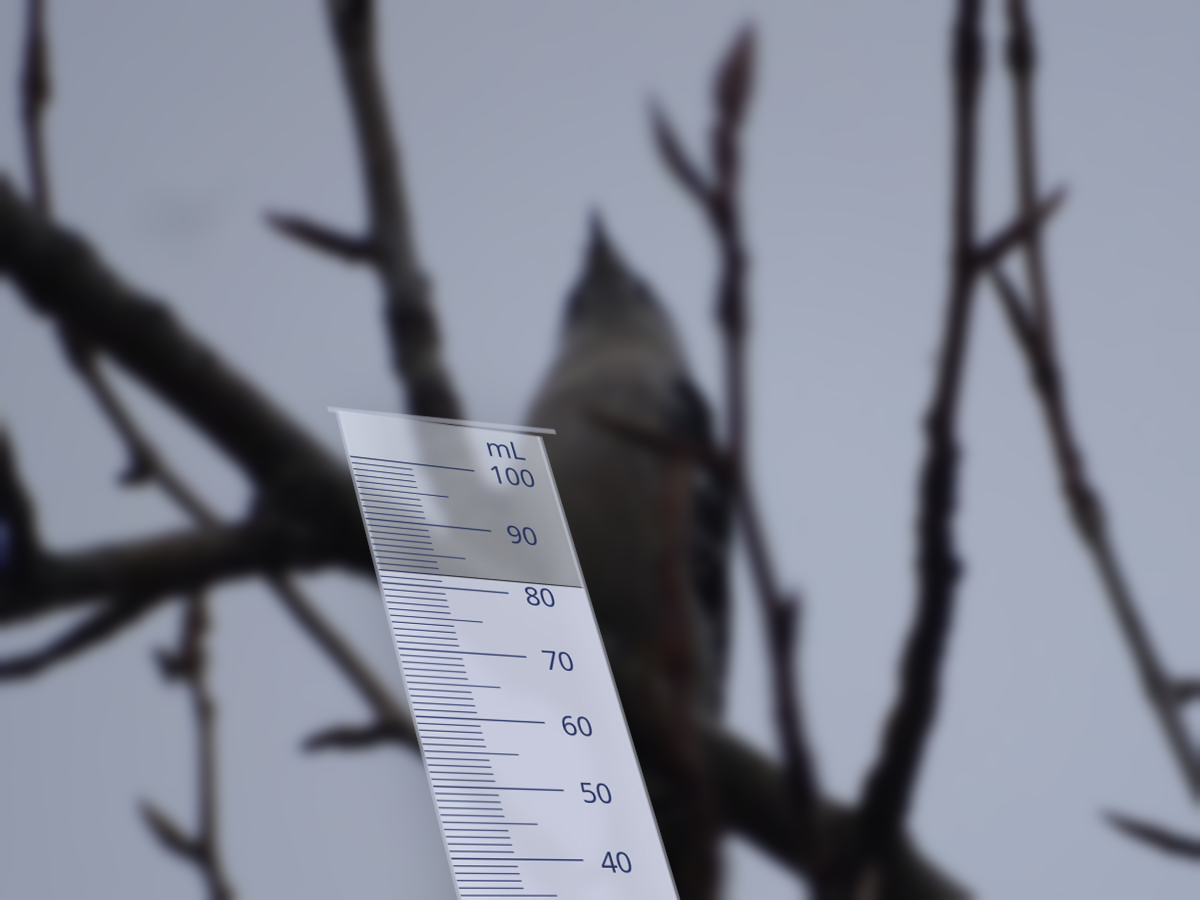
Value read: 82 mL
